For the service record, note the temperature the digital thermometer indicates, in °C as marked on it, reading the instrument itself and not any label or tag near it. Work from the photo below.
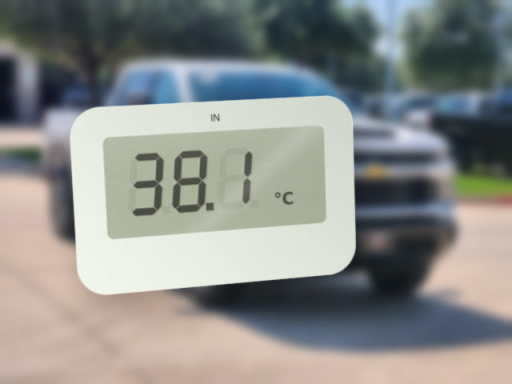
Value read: 38.1 °C
